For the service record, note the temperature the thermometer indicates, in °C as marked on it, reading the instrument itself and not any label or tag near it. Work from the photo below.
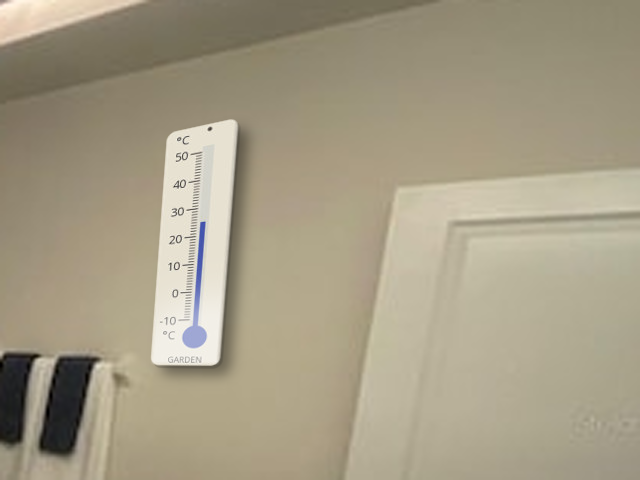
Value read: 25 °C
